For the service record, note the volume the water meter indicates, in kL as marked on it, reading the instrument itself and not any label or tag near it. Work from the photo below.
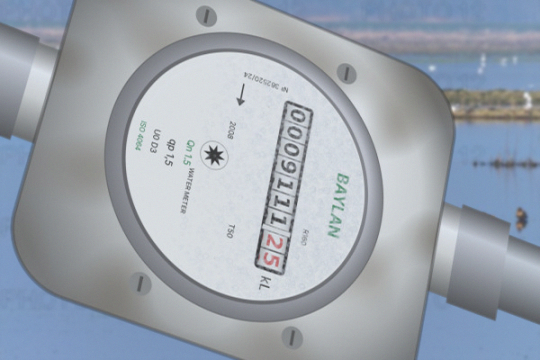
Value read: 9111.25 kL
